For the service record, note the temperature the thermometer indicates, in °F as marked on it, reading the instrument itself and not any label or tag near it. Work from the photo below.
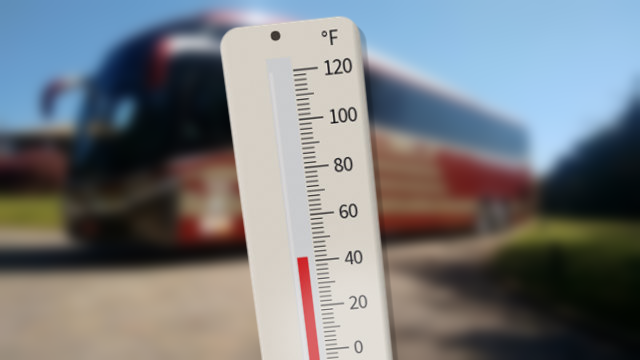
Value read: 42 °F
